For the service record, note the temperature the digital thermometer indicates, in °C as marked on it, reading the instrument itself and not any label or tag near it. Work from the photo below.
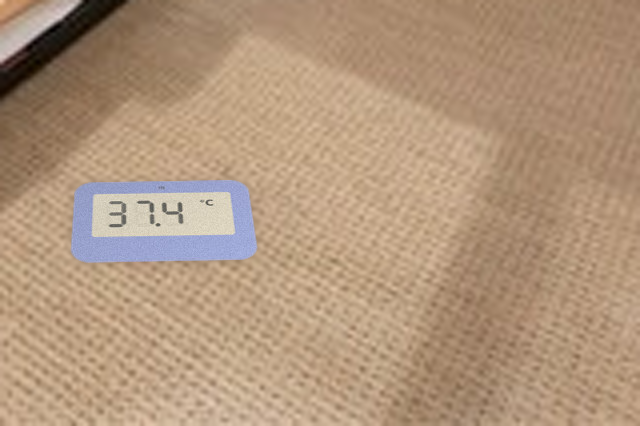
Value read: 37.4 °C
